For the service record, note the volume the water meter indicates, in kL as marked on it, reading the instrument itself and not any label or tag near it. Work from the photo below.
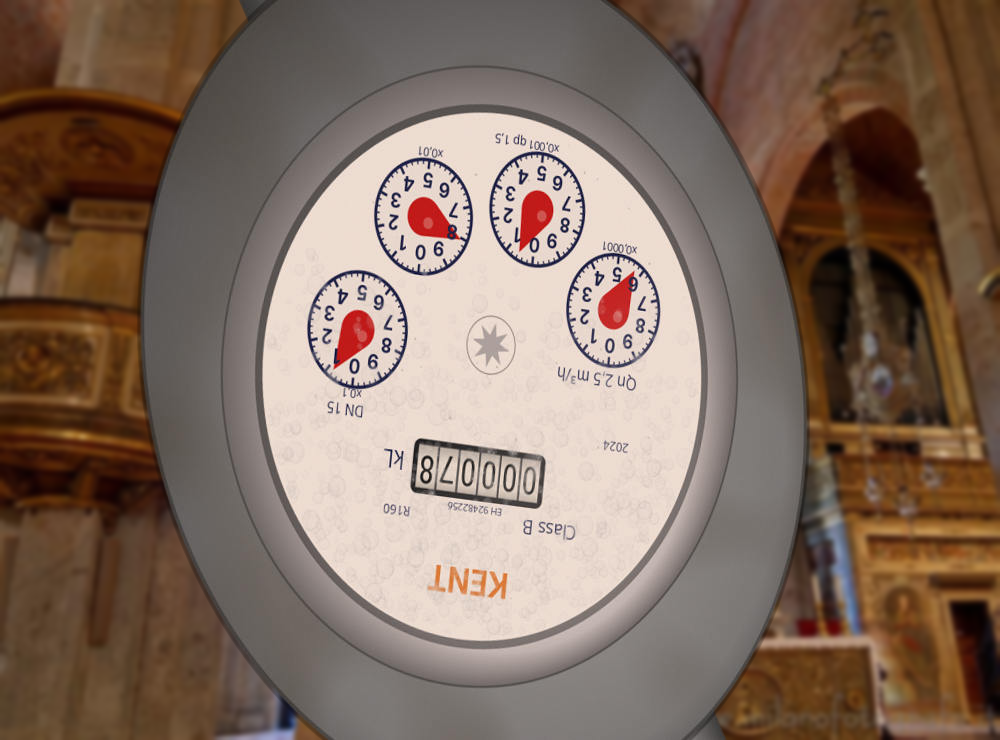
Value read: 78.0805 kL
